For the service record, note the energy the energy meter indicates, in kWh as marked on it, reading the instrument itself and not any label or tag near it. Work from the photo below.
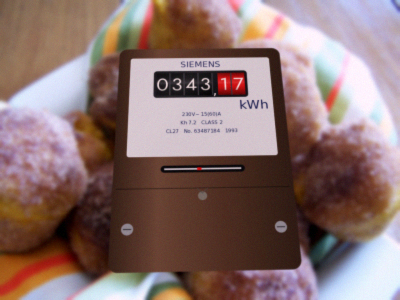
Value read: 343.17 kWh
